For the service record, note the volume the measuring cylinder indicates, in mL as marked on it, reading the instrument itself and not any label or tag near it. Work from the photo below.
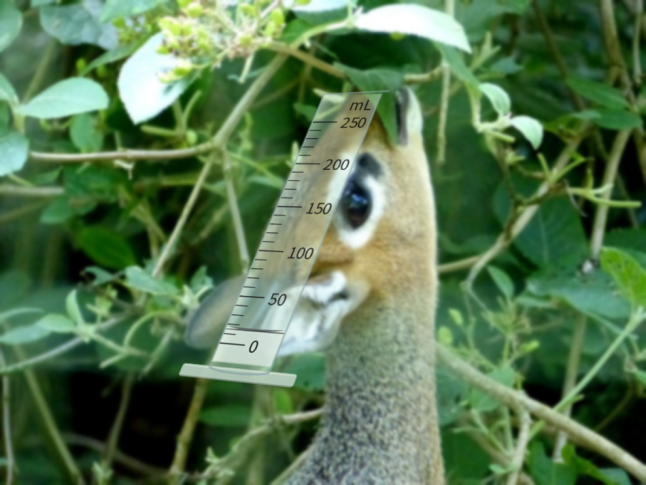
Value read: 15 mL
